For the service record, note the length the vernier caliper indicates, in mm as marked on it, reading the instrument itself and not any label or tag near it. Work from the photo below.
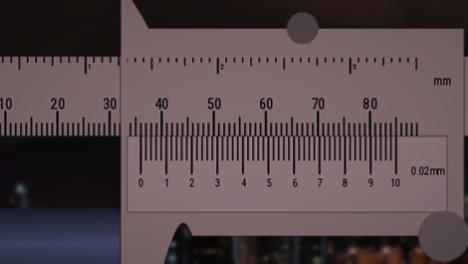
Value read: 36.0 mm
